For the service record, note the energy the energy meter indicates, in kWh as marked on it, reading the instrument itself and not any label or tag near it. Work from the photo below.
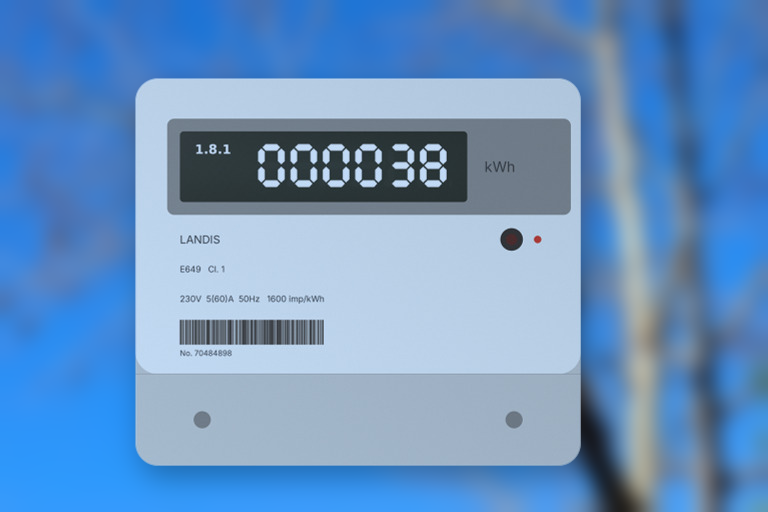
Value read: 38 kWh
